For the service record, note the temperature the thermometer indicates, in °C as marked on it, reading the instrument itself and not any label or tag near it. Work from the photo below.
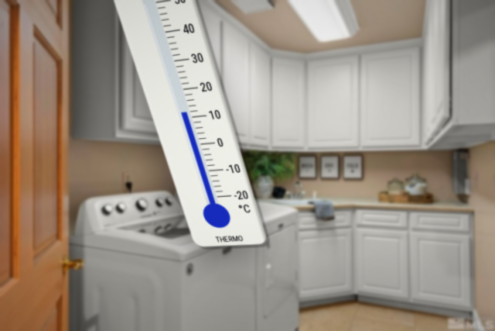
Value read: 12 °C
